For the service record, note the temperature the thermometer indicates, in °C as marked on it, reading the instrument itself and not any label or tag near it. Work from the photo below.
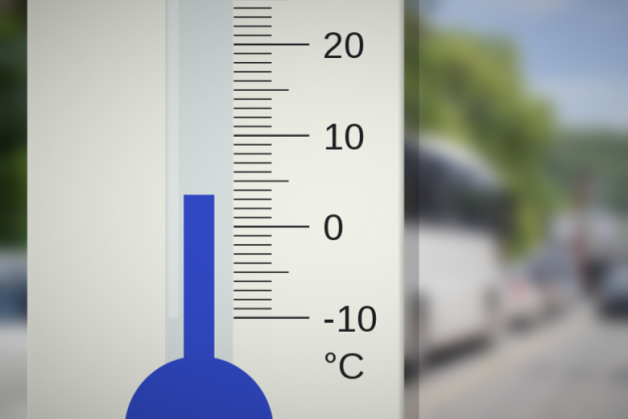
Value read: 3.5 °C
